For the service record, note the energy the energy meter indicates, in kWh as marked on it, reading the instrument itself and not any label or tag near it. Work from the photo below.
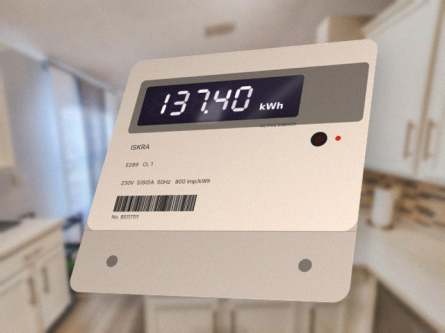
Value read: 137.40 kWh
